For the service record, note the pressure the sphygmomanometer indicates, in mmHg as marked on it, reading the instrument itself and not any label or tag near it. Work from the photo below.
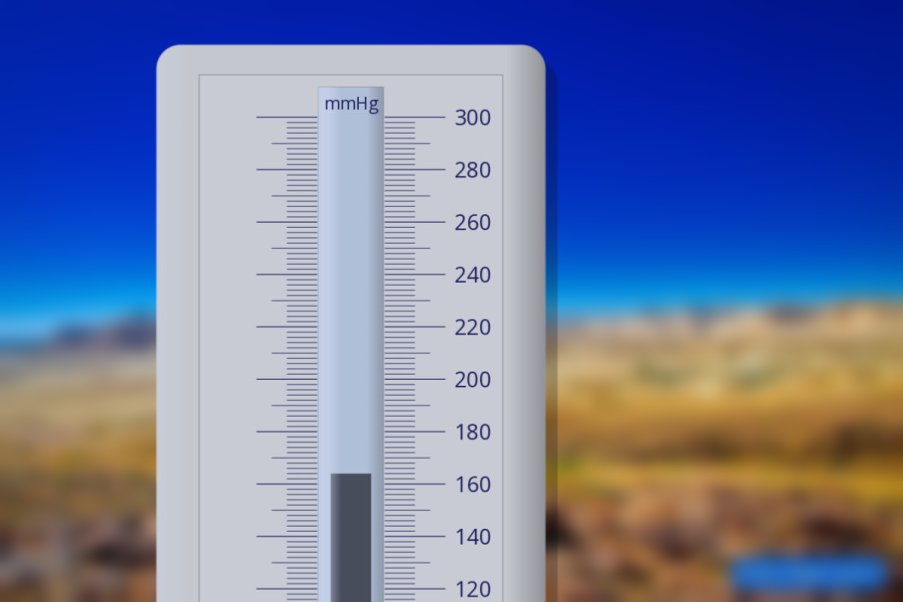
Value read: 164 mmHg
